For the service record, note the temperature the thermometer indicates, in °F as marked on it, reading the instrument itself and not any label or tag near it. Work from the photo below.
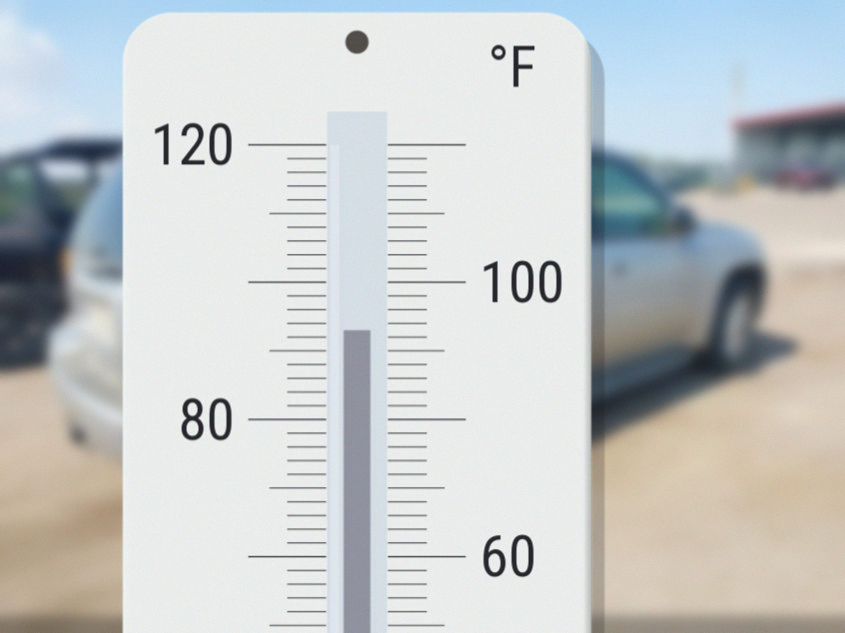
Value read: 93 °F
